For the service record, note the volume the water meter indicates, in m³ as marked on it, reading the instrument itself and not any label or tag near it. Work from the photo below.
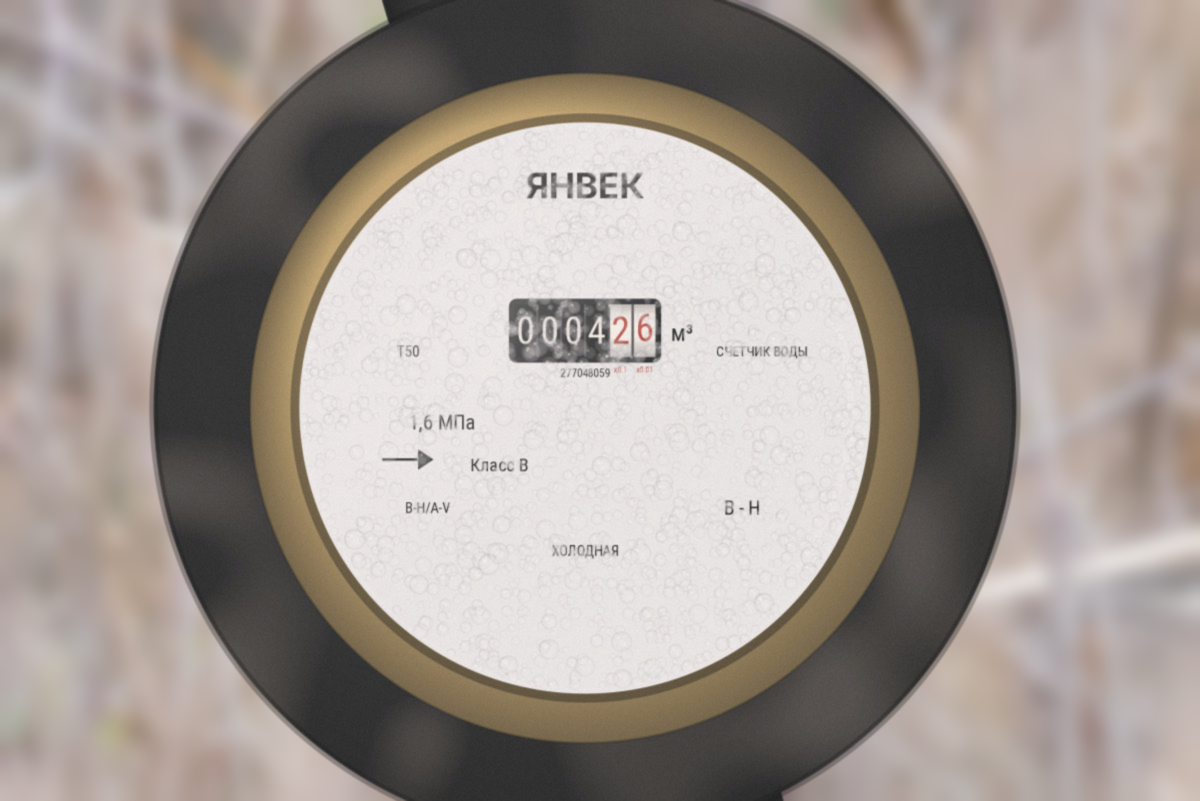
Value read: 4.26 m³
